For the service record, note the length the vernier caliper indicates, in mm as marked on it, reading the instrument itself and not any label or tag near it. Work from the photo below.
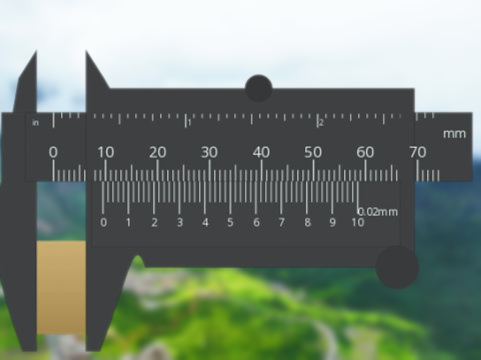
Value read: 9.5 mm
